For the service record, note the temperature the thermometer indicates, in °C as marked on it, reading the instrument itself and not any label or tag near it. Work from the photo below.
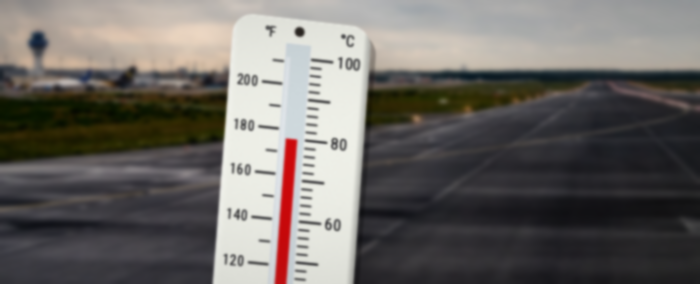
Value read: 80 °C
